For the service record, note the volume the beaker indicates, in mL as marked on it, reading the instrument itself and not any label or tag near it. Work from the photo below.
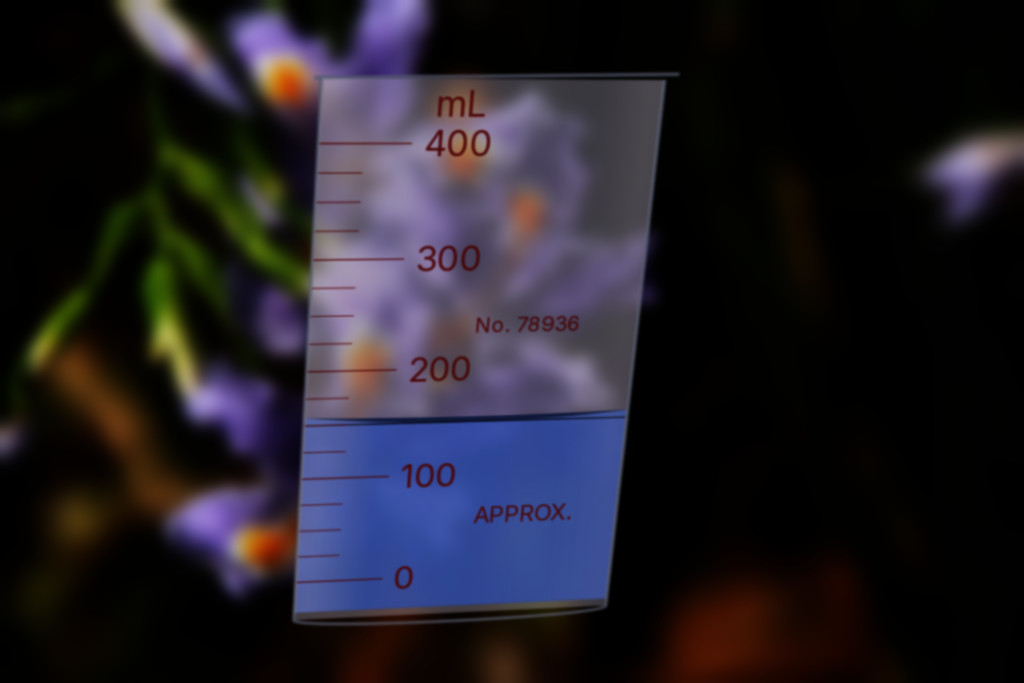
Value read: 150 mL
